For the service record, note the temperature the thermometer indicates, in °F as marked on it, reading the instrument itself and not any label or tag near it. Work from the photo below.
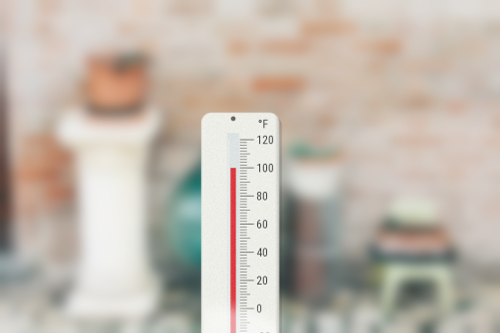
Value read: 100 °F
